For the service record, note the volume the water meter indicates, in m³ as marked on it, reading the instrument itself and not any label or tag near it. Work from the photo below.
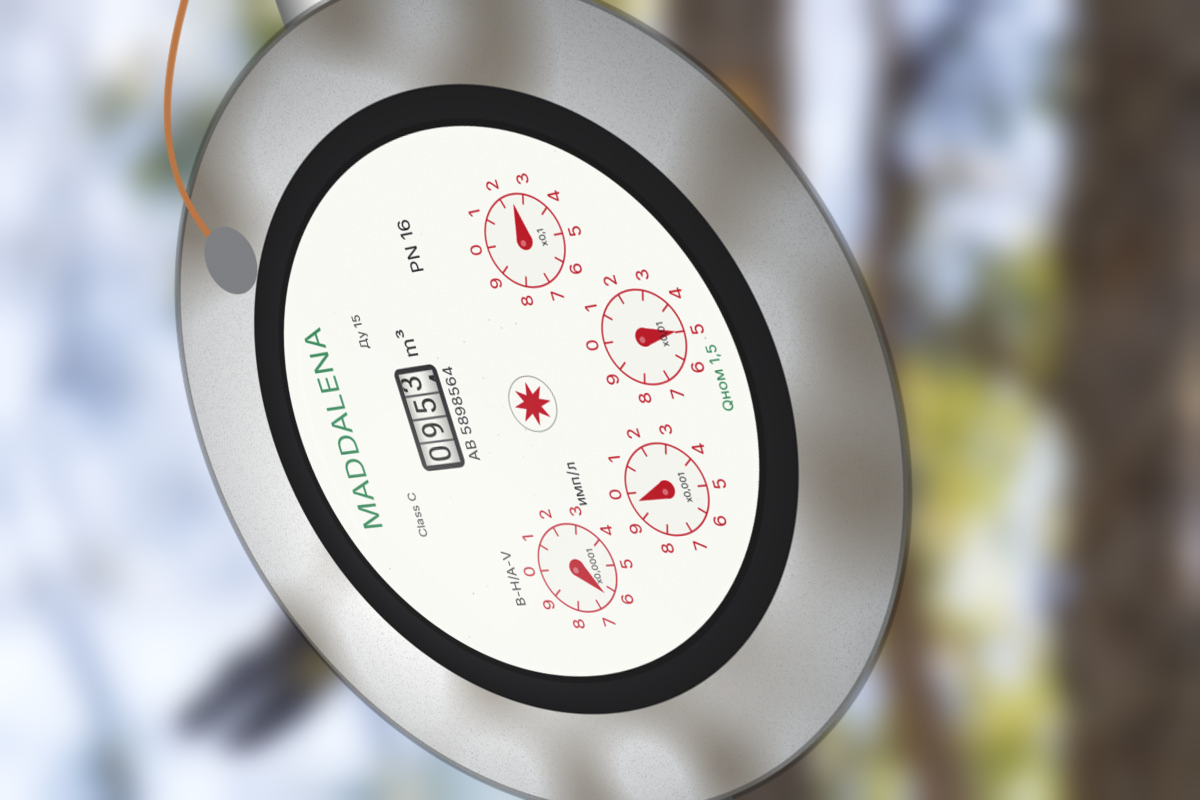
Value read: 953.2496 m³
